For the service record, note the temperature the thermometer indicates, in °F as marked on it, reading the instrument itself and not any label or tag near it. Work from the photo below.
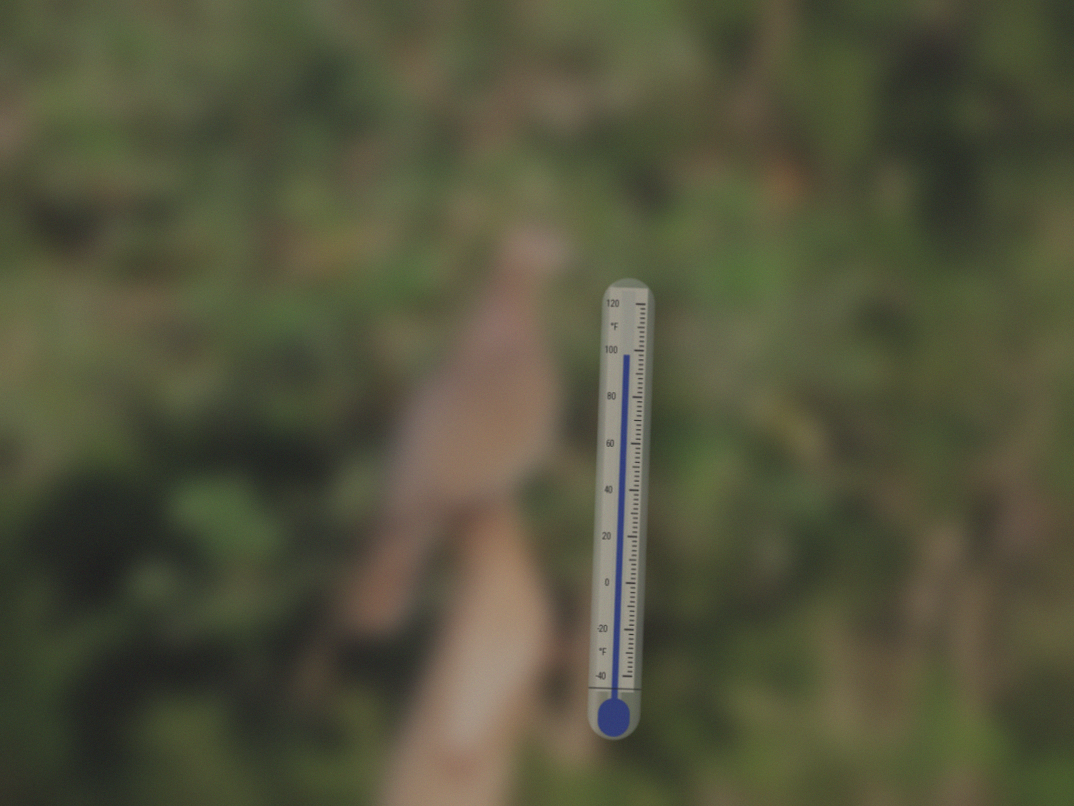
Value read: 98 °F
